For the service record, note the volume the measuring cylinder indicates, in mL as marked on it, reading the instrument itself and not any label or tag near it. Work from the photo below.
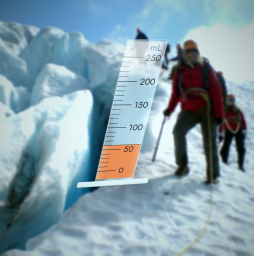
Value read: 60 mL
